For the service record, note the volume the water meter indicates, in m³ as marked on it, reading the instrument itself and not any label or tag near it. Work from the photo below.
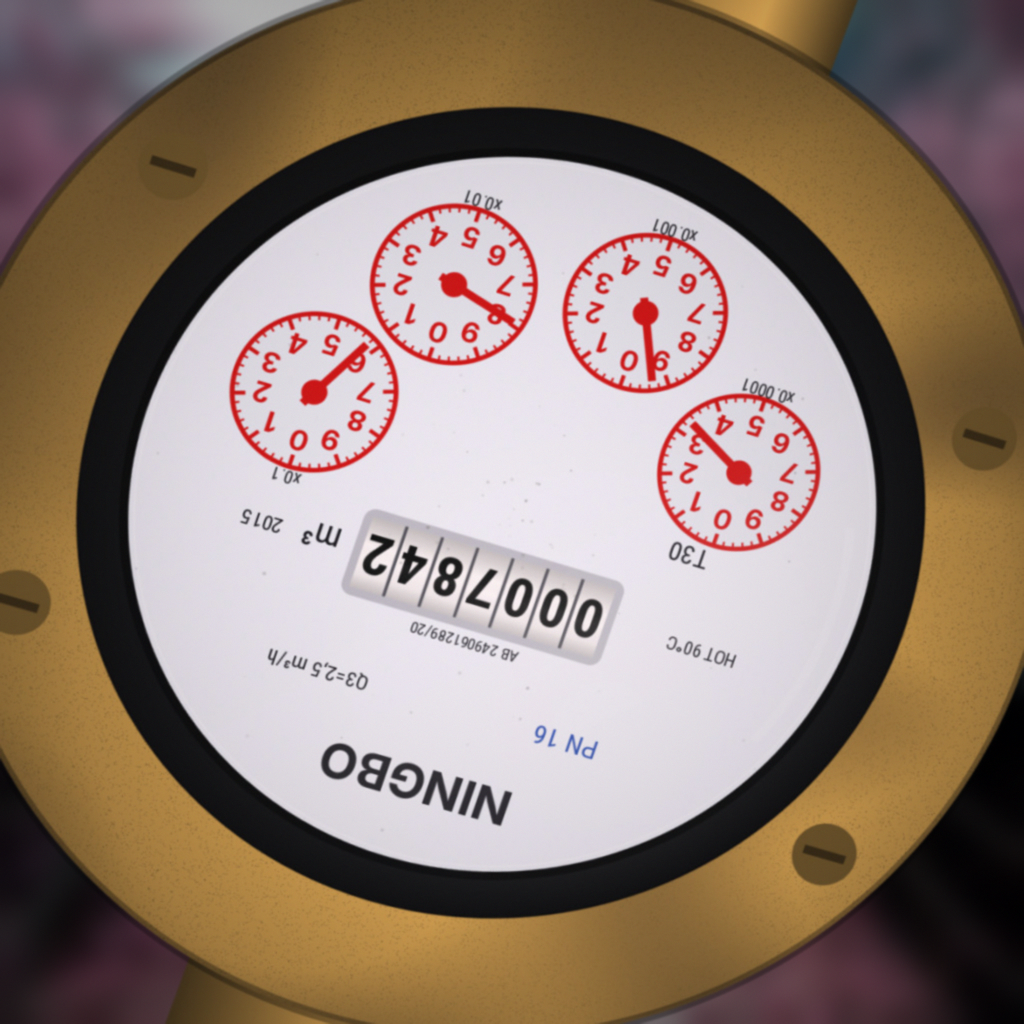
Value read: 7842.5793 m³
